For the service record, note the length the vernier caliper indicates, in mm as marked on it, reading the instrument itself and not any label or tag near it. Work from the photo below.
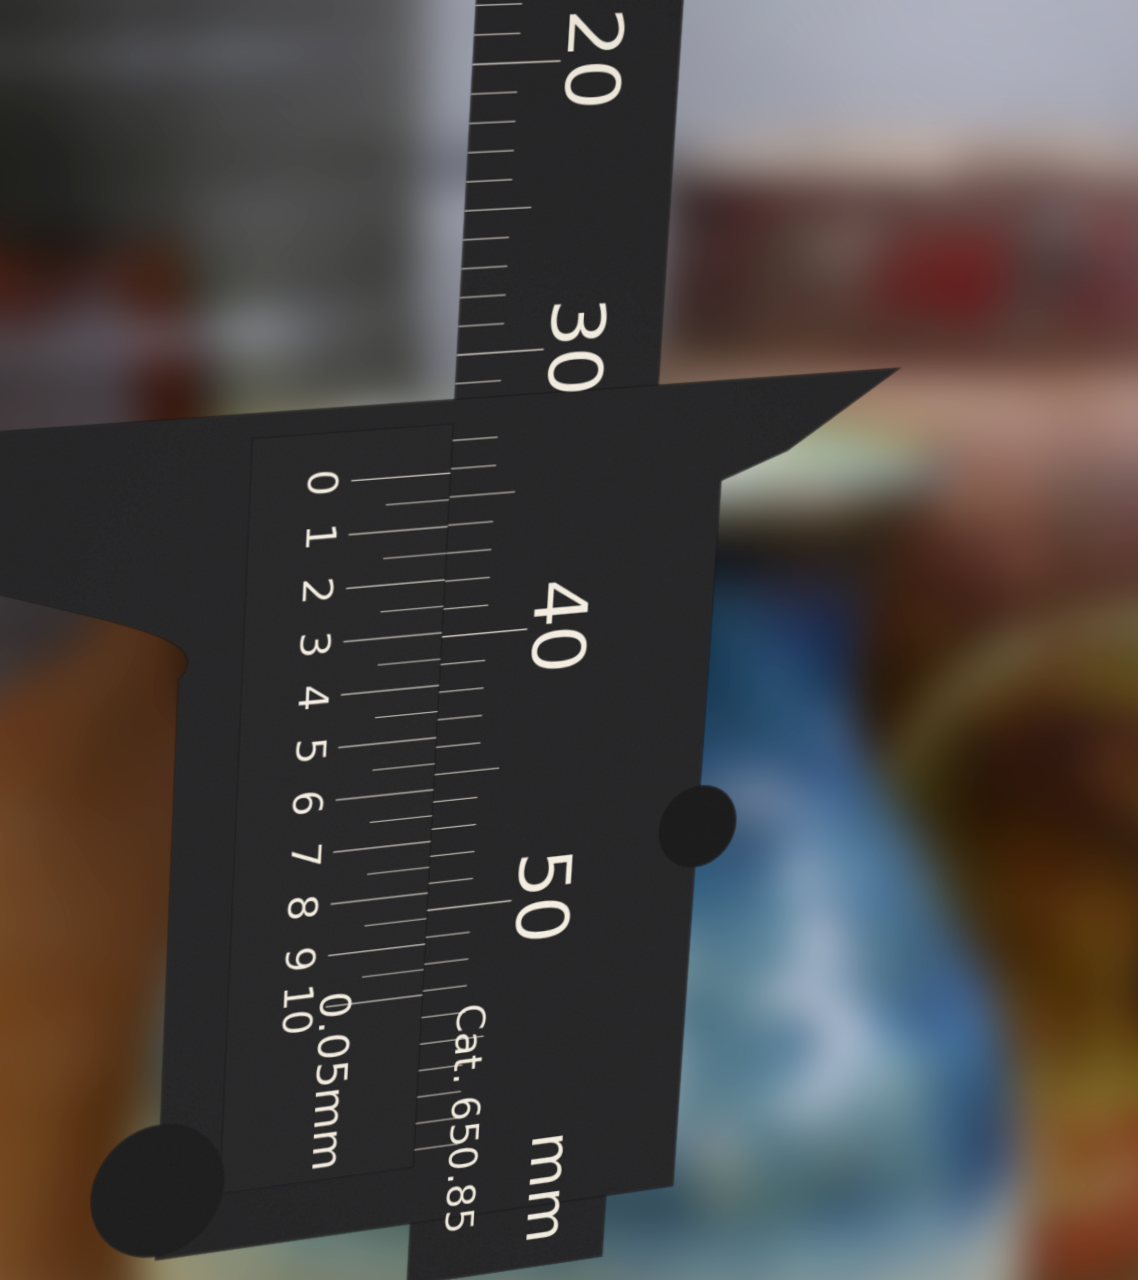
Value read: 34.15 mm
